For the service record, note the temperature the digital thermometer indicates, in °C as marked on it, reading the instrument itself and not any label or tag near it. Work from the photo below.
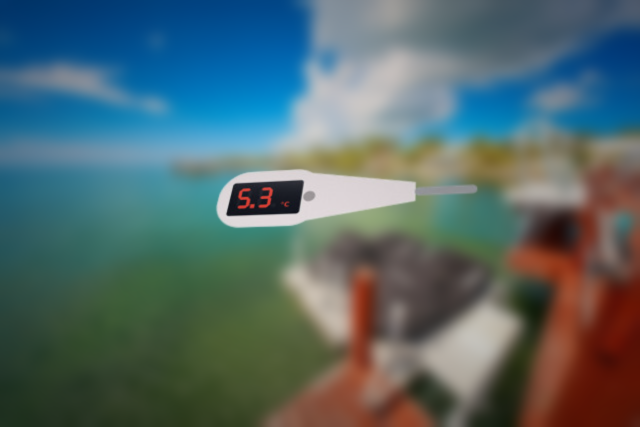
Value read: 5.3 °C
